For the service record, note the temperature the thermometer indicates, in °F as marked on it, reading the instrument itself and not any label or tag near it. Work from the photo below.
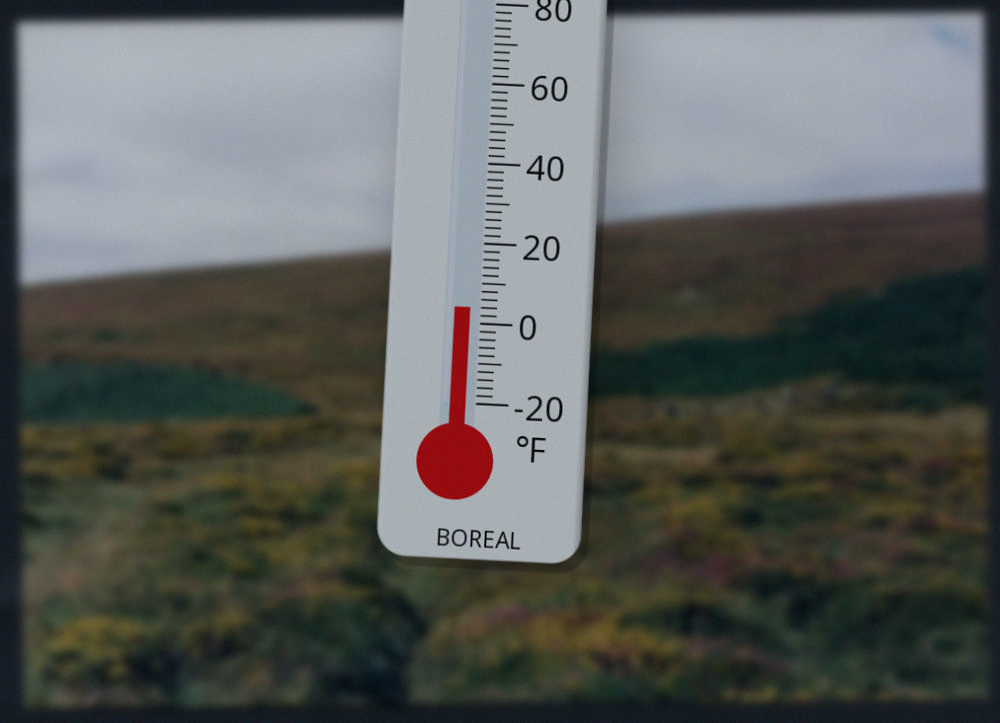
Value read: 4 °F
